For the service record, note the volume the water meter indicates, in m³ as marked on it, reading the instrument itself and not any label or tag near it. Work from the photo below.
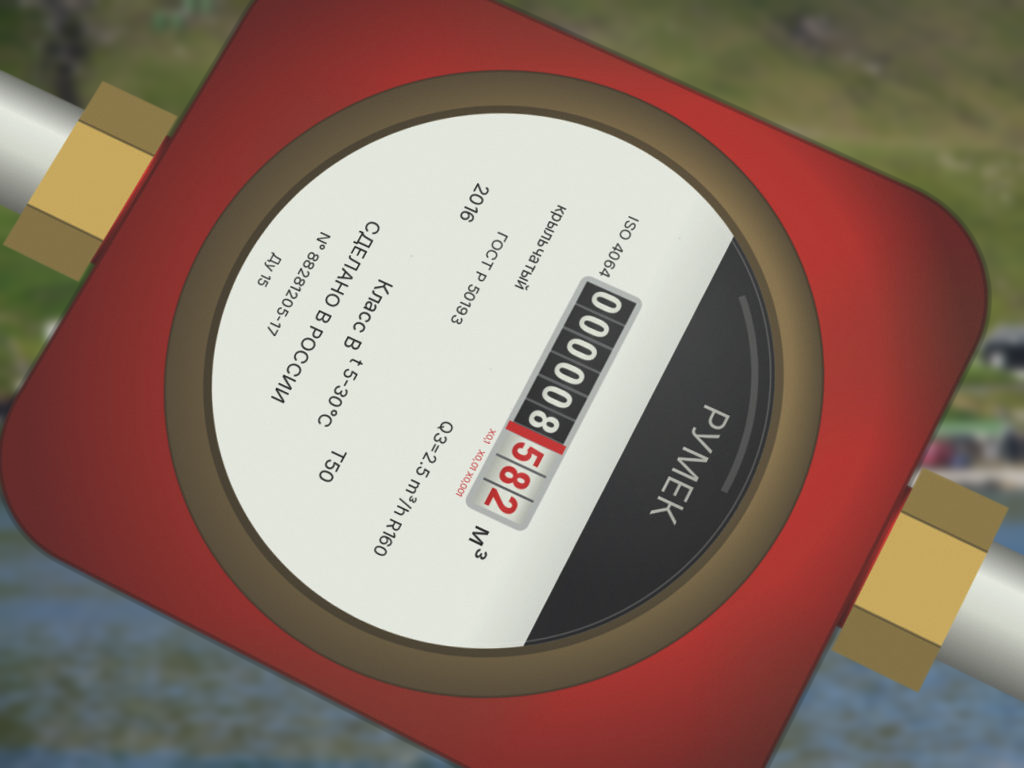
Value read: 8.582 m³
